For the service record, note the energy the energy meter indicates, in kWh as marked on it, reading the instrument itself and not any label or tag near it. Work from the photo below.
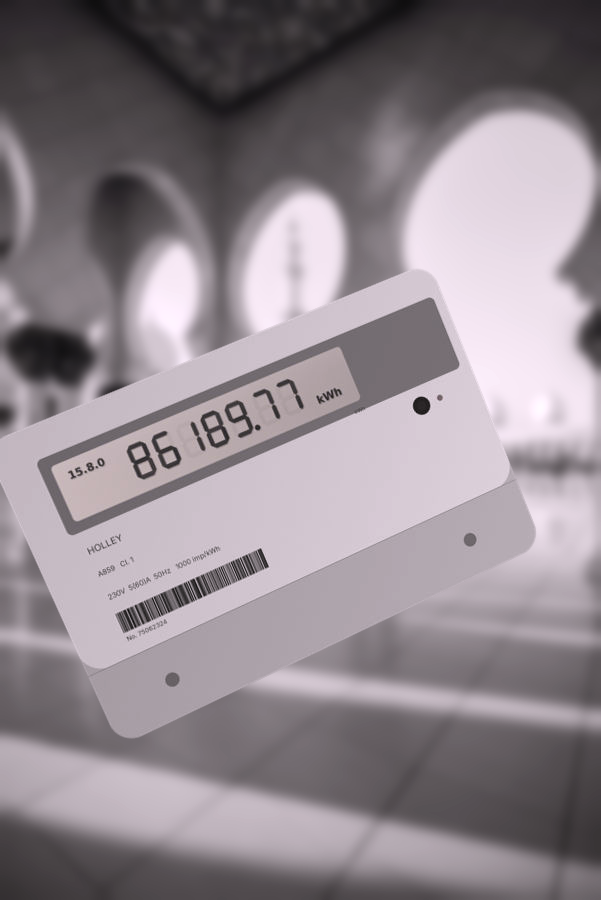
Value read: 86189.77 kWh
